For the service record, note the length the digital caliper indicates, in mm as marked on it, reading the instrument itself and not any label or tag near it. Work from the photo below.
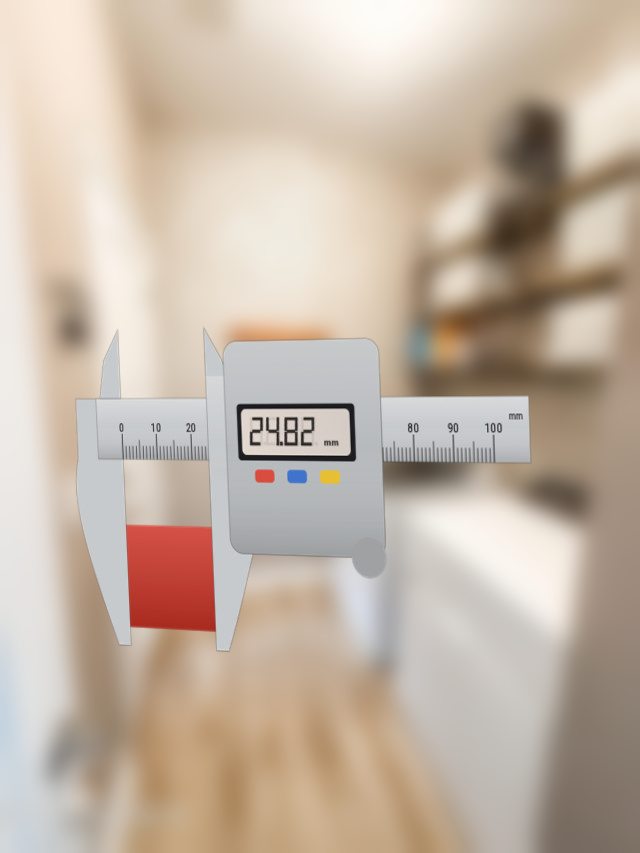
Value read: 24.82 mm
